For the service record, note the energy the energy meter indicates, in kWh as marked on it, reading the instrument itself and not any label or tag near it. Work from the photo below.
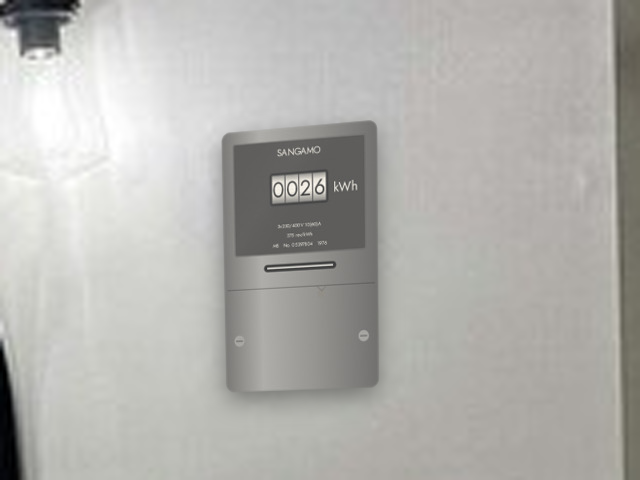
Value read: 26 kWh
